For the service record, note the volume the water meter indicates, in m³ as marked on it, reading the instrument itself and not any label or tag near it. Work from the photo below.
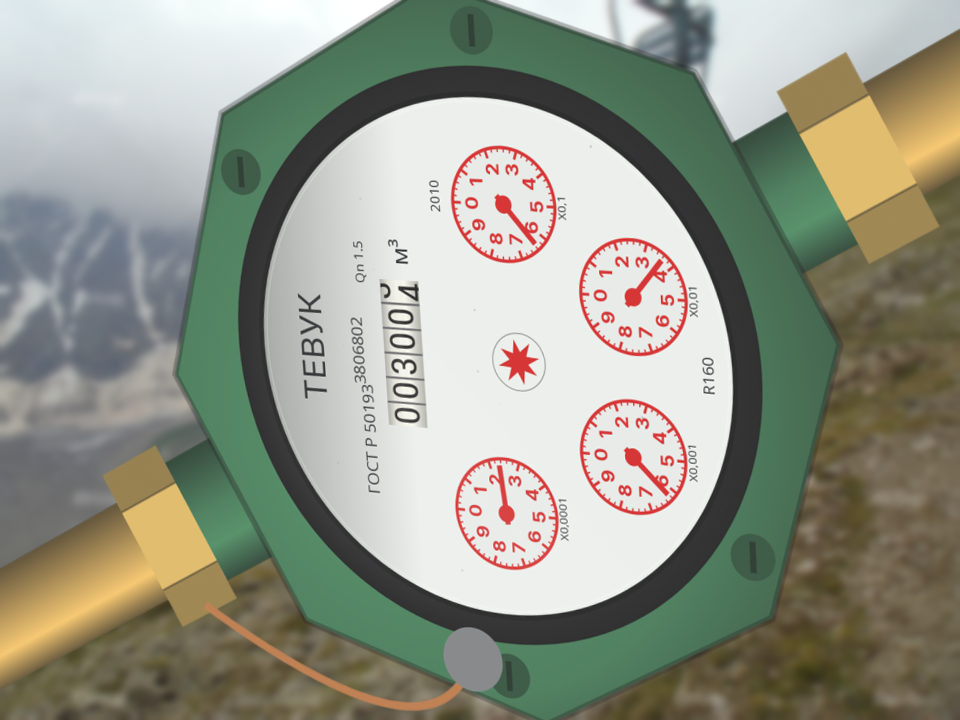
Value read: 3003.6362 m³
